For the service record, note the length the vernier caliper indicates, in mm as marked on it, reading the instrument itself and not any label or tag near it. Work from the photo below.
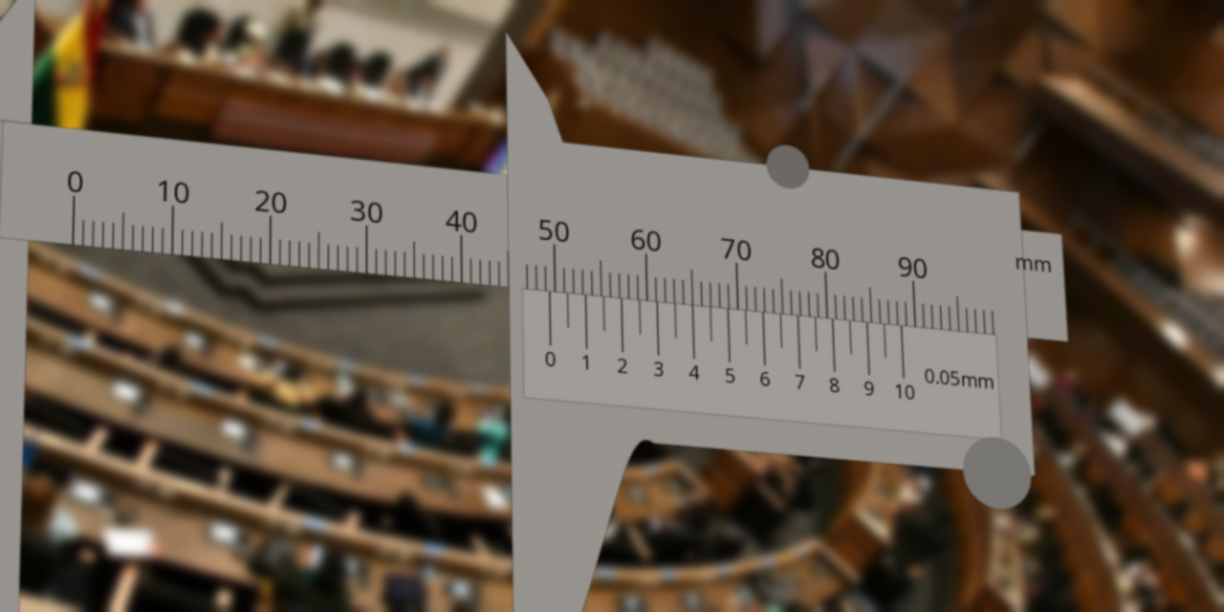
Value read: 49.4 mm
